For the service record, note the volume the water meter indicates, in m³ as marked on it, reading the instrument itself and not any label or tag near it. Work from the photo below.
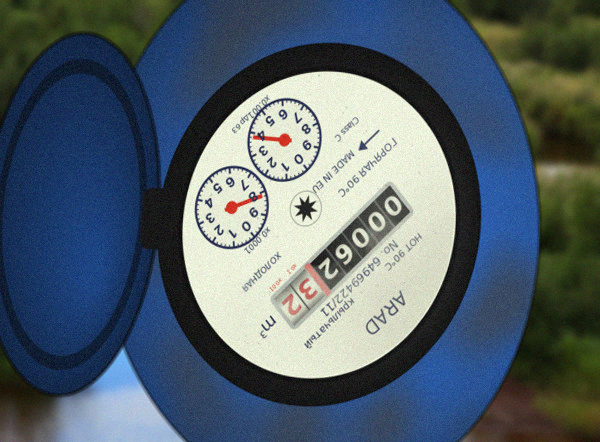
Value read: 62.3238 m³
